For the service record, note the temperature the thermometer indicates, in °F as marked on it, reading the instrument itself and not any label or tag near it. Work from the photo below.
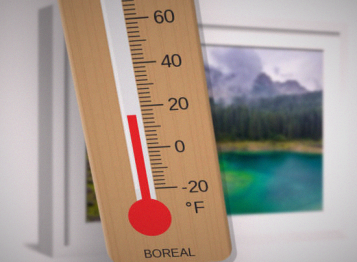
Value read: 16 °F
